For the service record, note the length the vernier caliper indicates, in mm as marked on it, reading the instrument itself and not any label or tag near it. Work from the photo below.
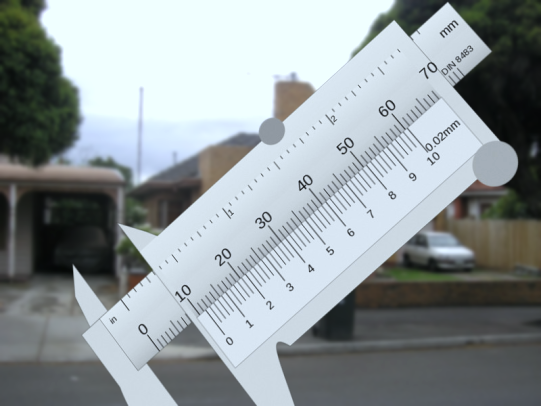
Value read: 11.4 mm
